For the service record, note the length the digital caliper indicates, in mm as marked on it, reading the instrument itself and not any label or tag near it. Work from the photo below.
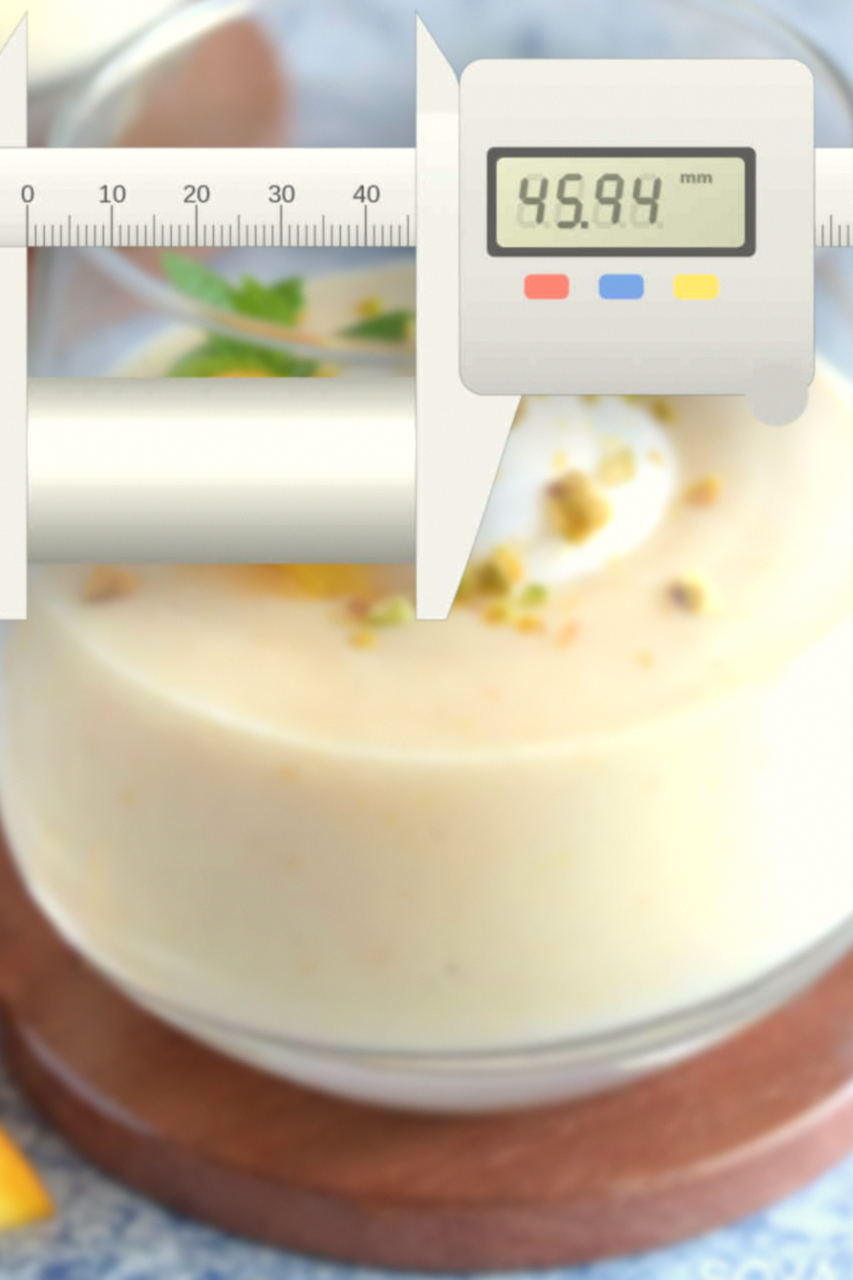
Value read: 45.94 mm
